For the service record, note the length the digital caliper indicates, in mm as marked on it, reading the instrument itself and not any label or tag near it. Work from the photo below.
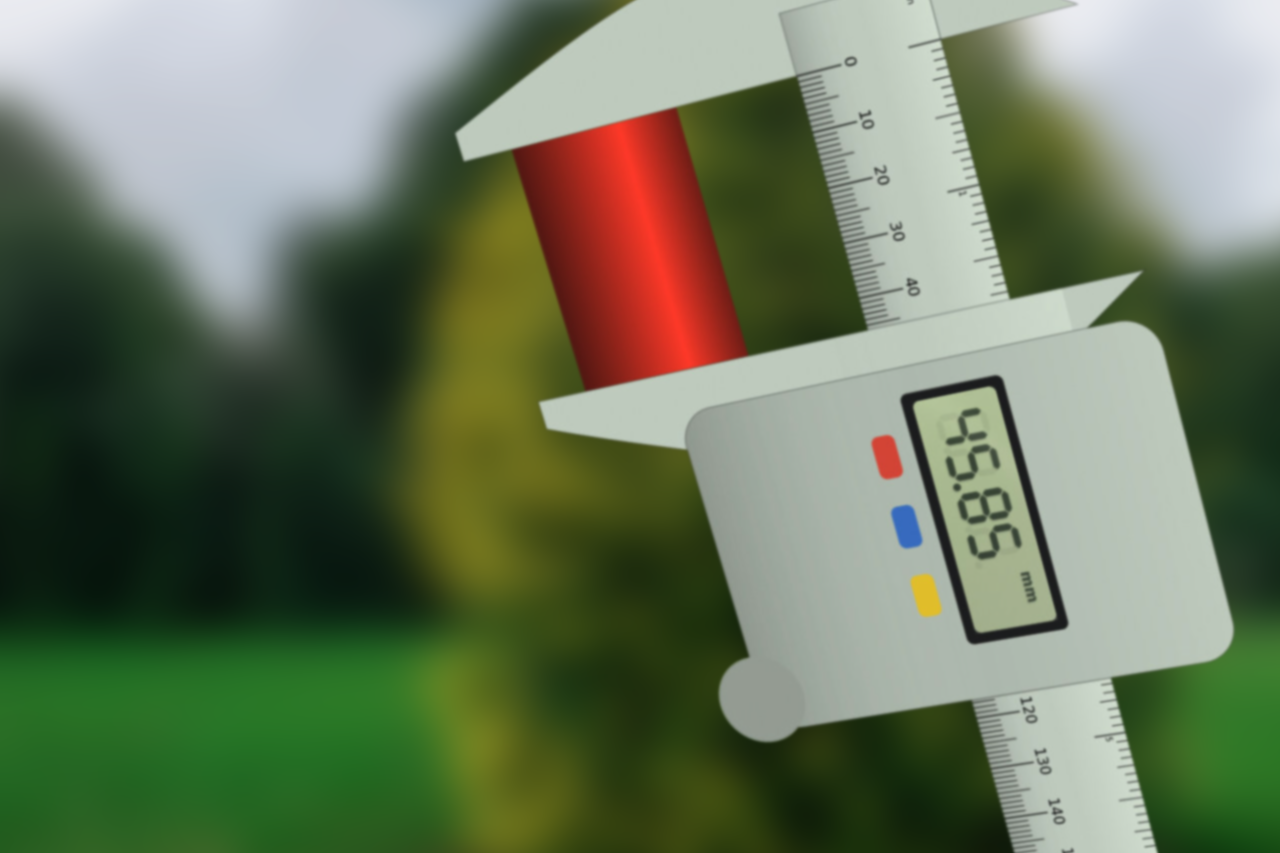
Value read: 45.85 mm
